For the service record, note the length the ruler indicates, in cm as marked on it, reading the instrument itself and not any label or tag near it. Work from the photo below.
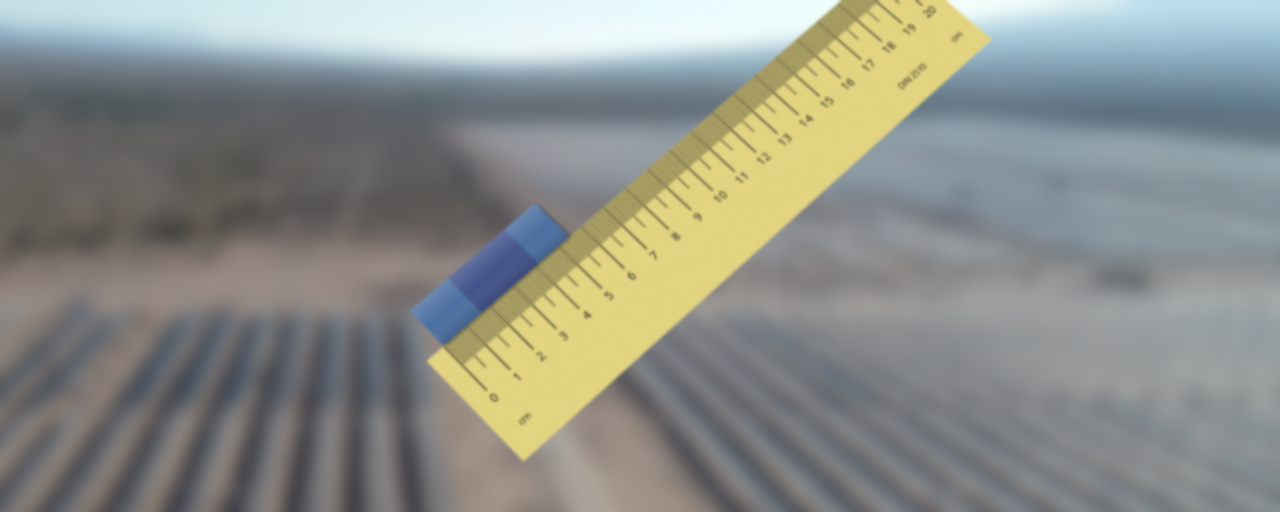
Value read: 5.5 cm
